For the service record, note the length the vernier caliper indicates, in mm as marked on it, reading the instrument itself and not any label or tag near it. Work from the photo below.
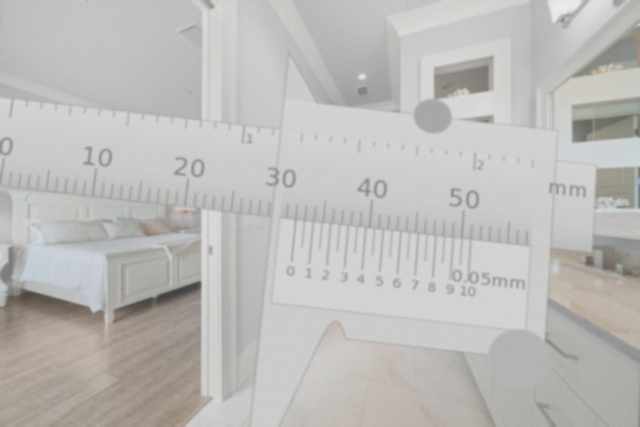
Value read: 32.0 mm
